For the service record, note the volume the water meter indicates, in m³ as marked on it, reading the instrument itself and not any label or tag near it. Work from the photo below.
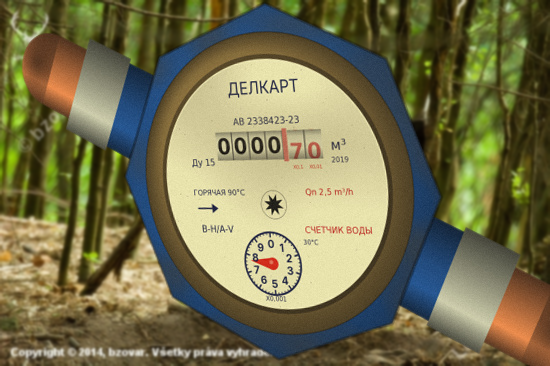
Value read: 0.697 m³
